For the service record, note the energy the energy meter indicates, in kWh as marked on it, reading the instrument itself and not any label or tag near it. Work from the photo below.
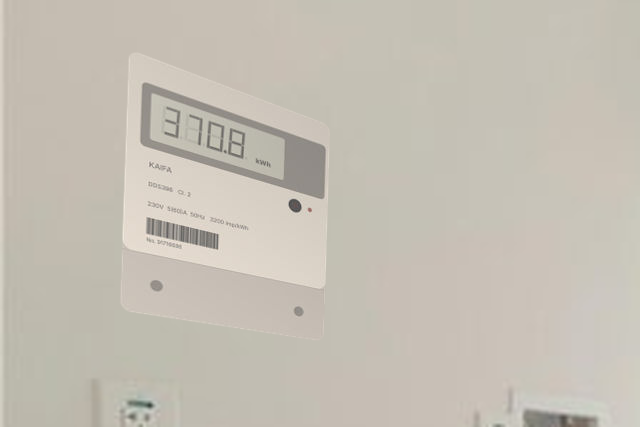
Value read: 370.8 kWh
